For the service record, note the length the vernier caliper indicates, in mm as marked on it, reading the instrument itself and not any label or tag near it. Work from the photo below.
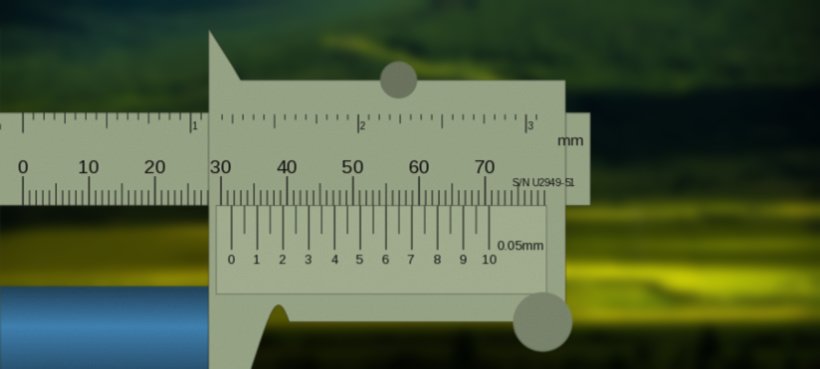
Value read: 31.6 mm
